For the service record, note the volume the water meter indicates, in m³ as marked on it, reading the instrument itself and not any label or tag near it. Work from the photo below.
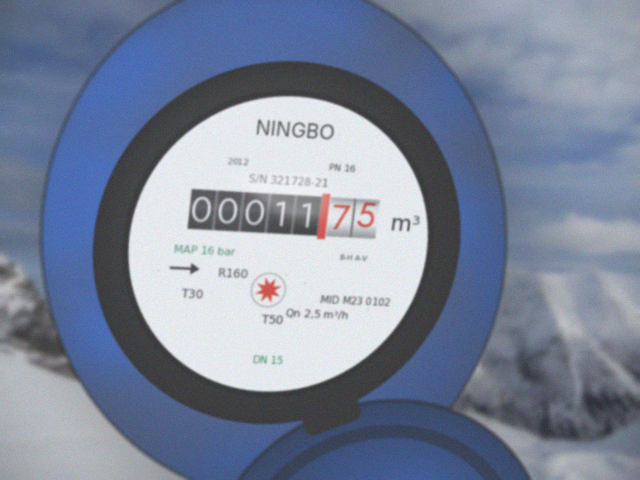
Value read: 11.75 m³
